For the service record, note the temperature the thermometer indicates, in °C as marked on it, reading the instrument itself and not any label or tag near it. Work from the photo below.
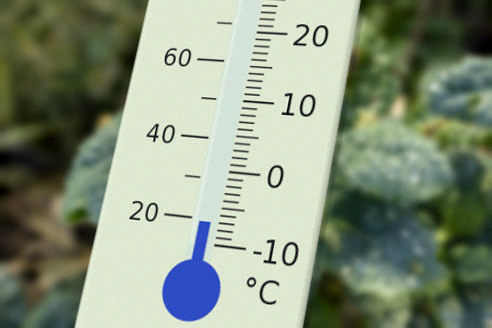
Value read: -7 °C
